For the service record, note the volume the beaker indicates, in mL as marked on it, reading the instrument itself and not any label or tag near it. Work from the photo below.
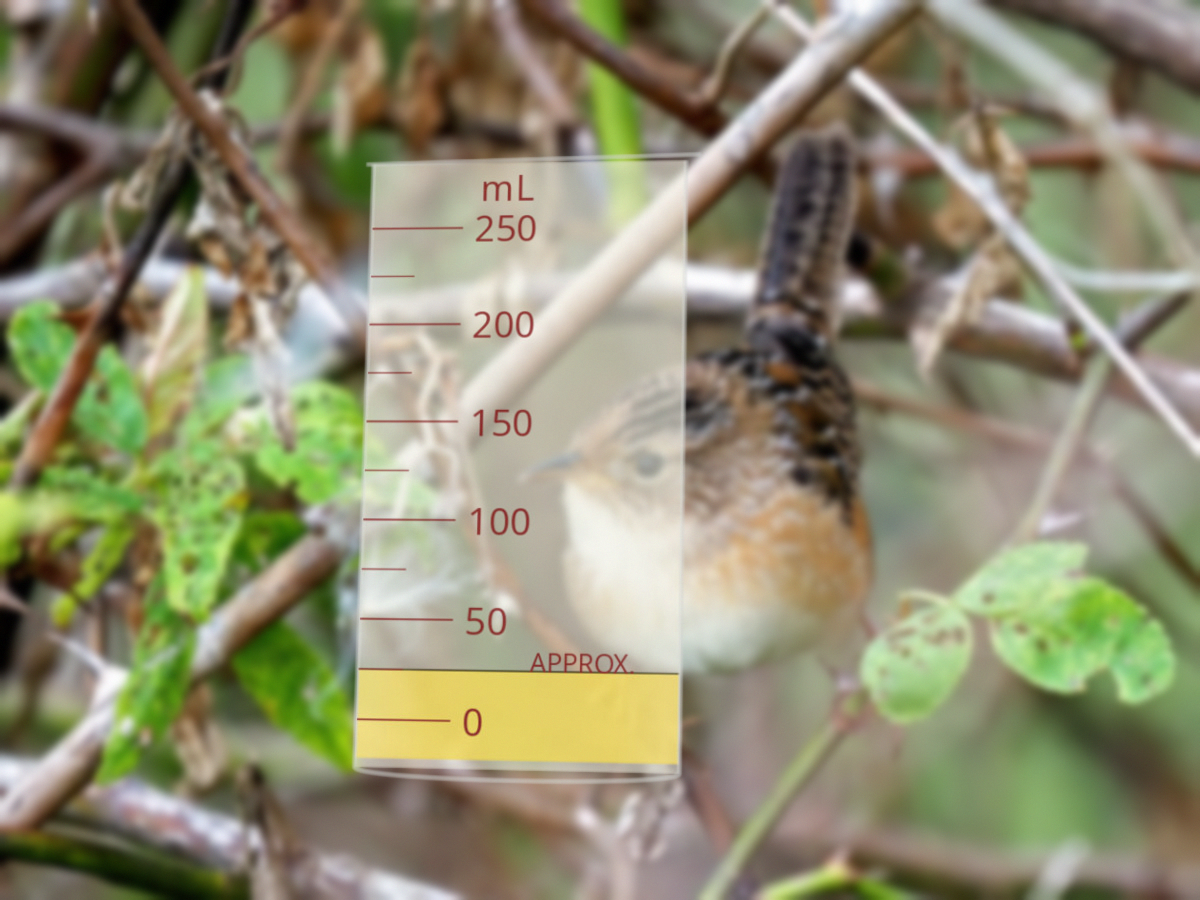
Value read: 25 mL
